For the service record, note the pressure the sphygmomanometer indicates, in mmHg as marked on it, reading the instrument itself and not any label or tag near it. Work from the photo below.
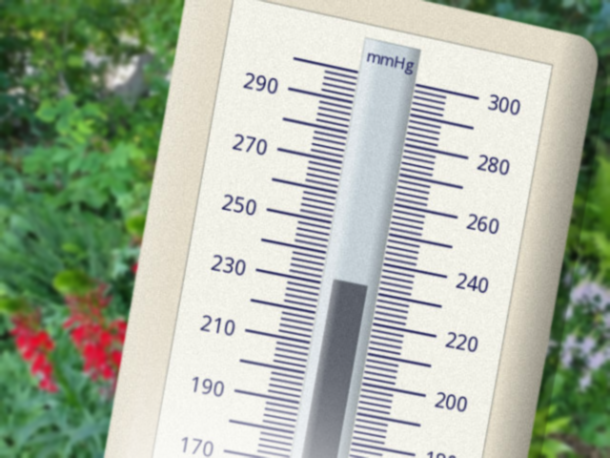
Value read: 232 mmHg
